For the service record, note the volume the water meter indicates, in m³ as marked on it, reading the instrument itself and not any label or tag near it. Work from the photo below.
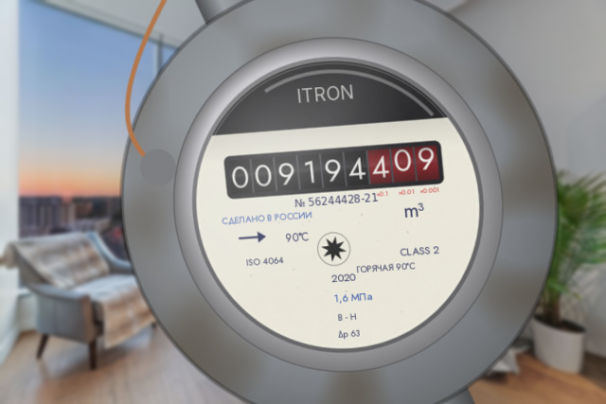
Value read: 9194.409 m³
